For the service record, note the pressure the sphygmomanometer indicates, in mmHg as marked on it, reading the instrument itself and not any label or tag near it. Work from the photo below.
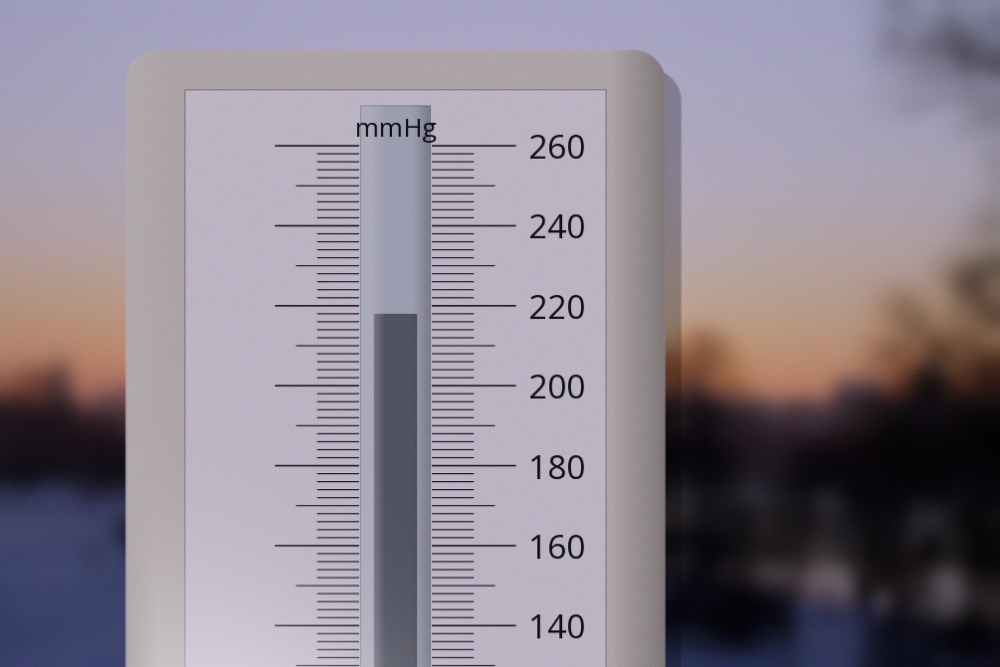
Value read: 218 mmHg
